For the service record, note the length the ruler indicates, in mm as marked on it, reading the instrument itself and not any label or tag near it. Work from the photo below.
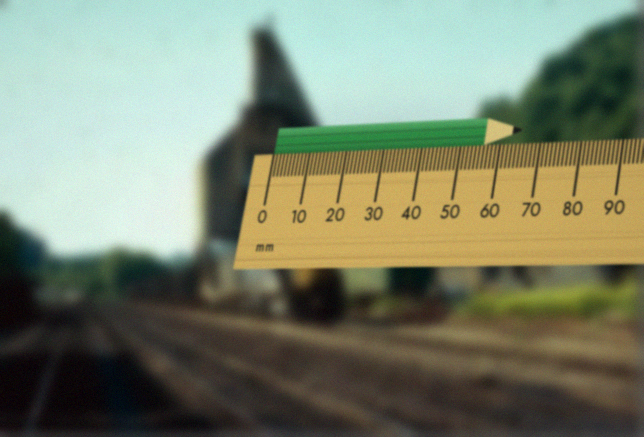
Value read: 65 mm
